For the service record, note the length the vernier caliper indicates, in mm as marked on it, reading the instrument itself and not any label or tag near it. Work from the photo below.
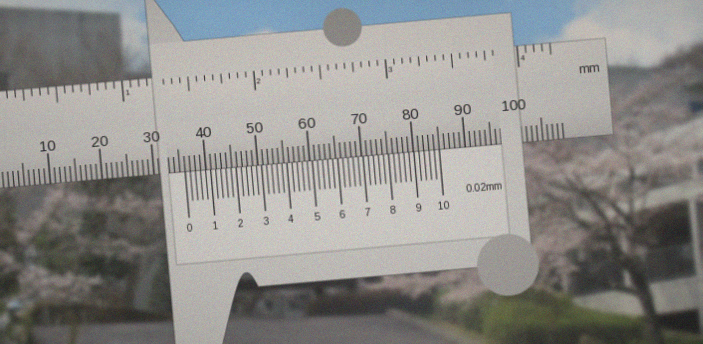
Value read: 36.0 mm
